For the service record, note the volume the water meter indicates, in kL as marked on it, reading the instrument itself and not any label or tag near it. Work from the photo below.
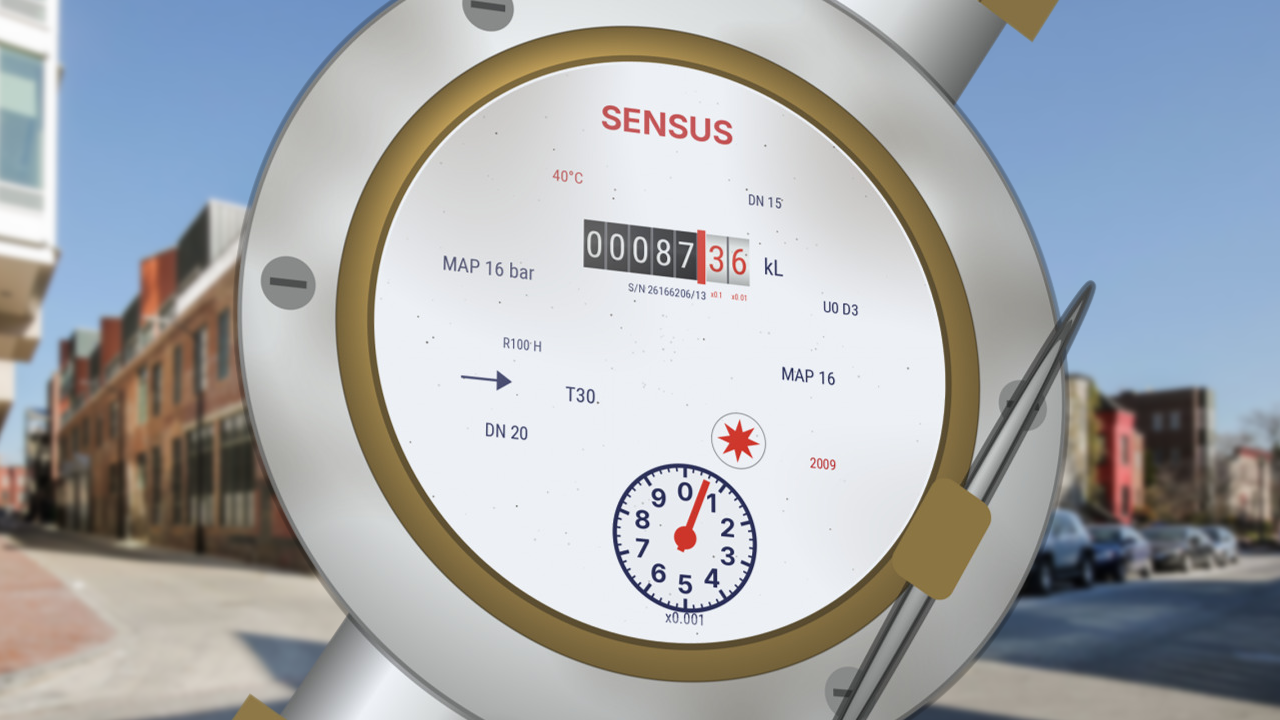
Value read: 87.360 kL
